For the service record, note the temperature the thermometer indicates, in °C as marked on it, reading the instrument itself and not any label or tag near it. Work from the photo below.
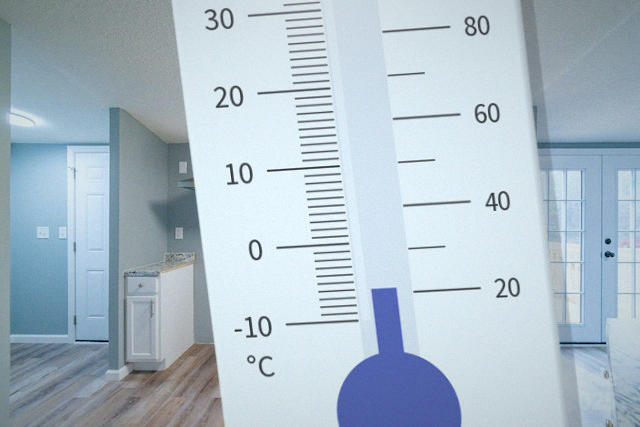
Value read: -6 °C
